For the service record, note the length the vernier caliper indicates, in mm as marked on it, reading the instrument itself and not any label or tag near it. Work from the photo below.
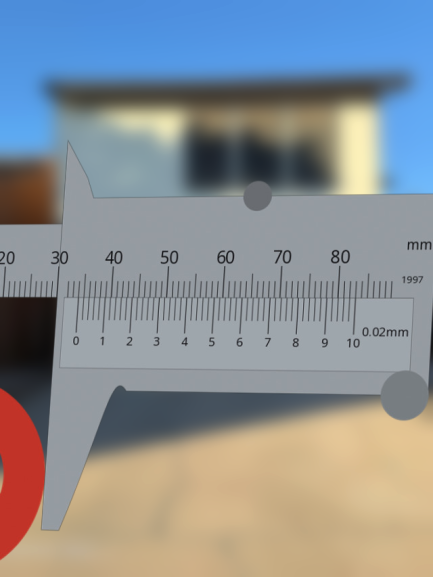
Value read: 34.0 mm
